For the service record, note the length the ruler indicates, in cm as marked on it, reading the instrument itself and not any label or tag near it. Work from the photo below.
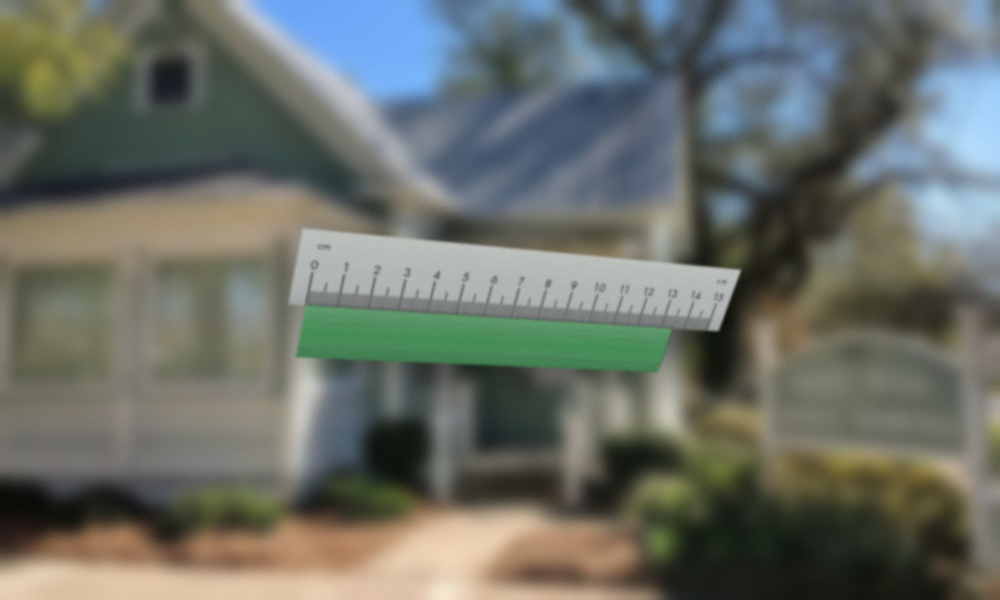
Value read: 13.5 cm
